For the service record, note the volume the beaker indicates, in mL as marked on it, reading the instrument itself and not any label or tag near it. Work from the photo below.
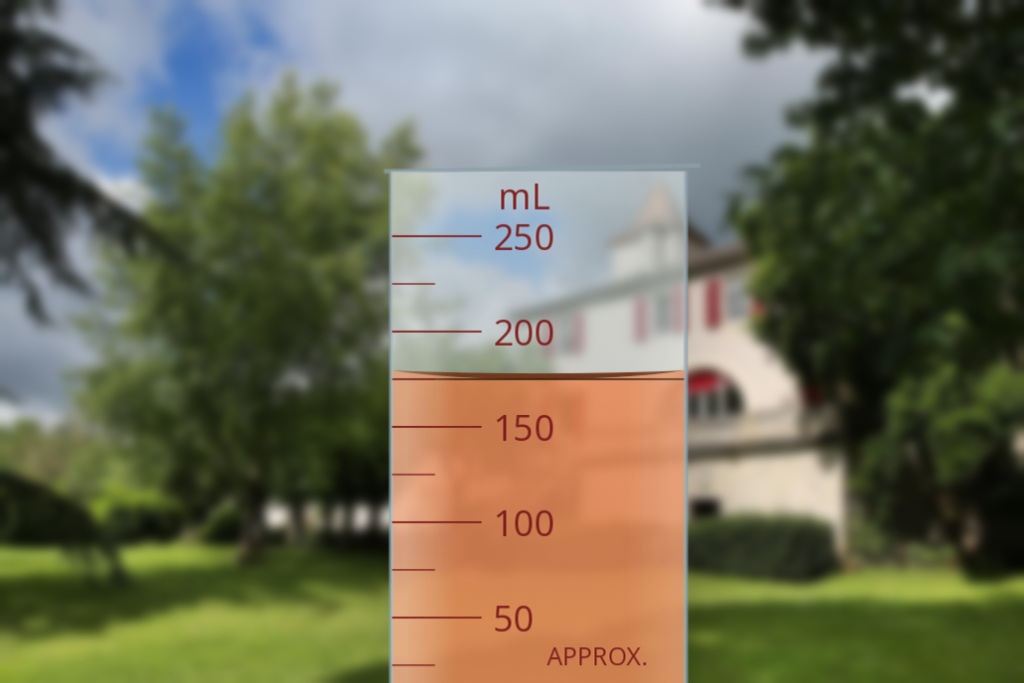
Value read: 175 mL
